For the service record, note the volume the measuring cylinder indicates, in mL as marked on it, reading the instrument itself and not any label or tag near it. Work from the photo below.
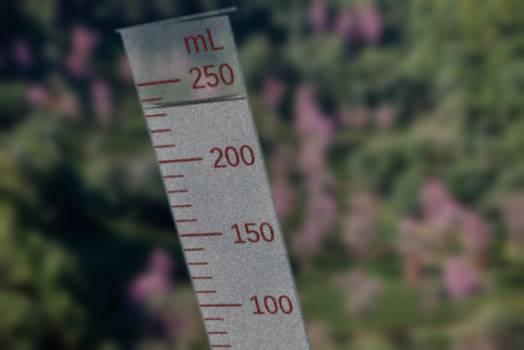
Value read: 235 mL
